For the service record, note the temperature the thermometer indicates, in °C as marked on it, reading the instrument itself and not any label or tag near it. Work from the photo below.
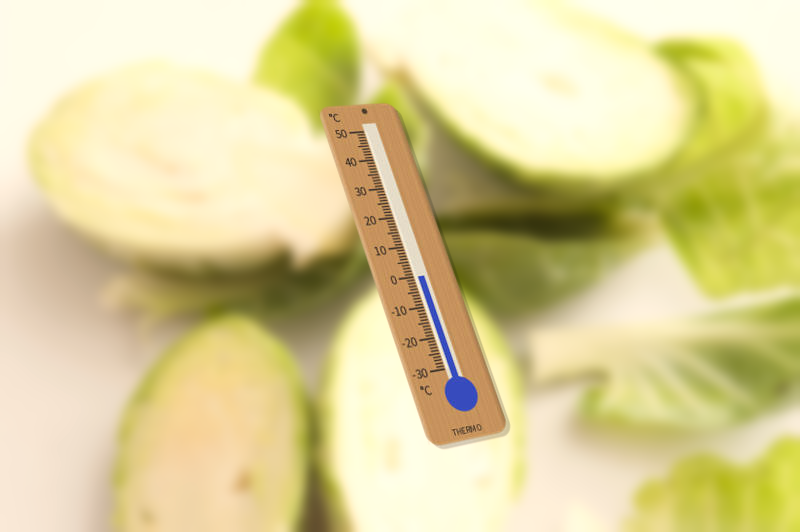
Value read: 0 °C
